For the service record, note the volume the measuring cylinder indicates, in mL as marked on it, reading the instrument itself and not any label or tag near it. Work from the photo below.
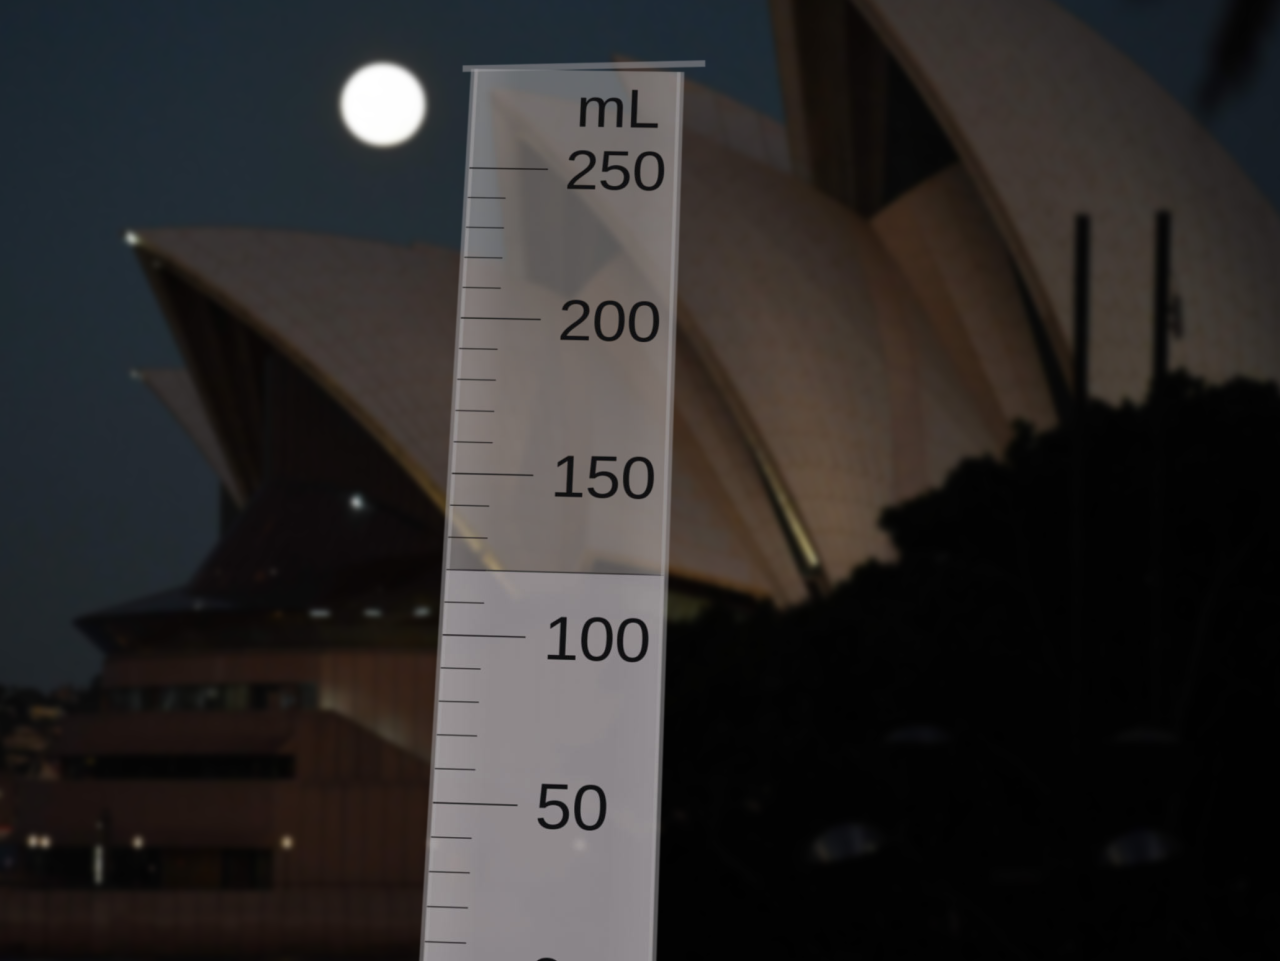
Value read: 120 mL
